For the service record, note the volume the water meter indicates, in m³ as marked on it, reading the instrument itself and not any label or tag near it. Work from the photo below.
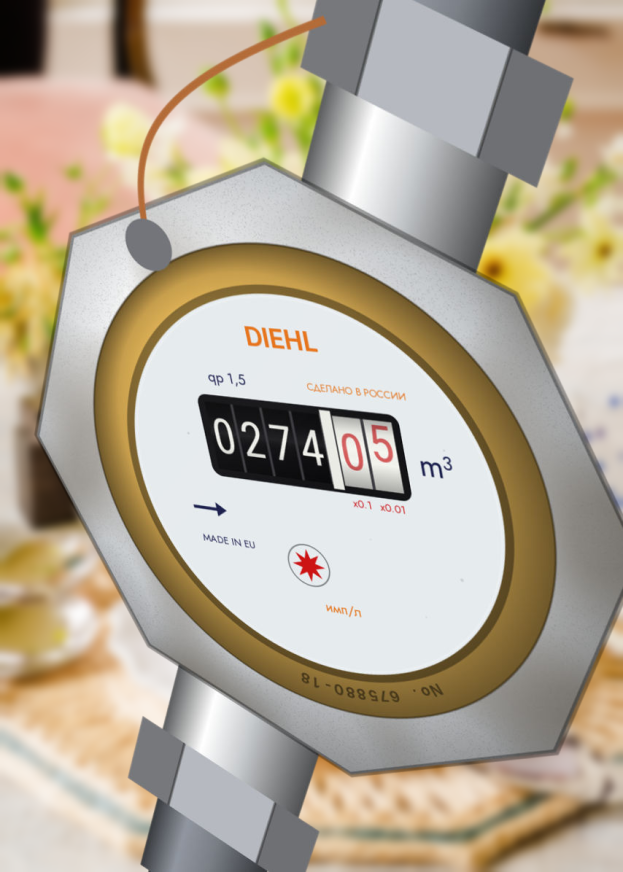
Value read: 274.05 m³
